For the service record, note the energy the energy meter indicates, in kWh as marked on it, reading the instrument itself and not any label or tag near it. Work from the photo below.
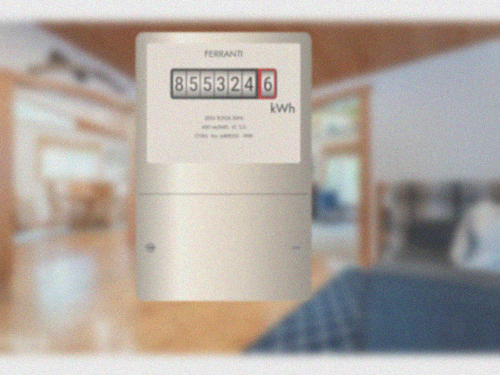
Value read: 855324.6 kWh
